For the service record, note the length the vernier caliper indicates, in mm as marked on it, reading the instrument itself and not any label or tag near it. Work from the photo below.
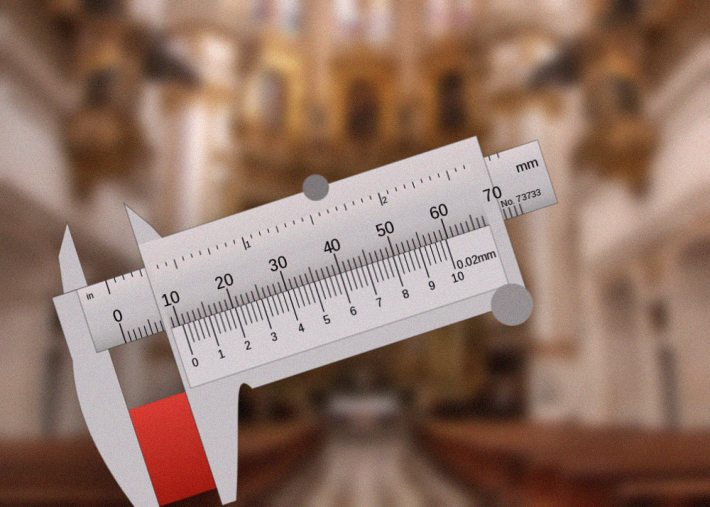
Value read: 10.6 mm
